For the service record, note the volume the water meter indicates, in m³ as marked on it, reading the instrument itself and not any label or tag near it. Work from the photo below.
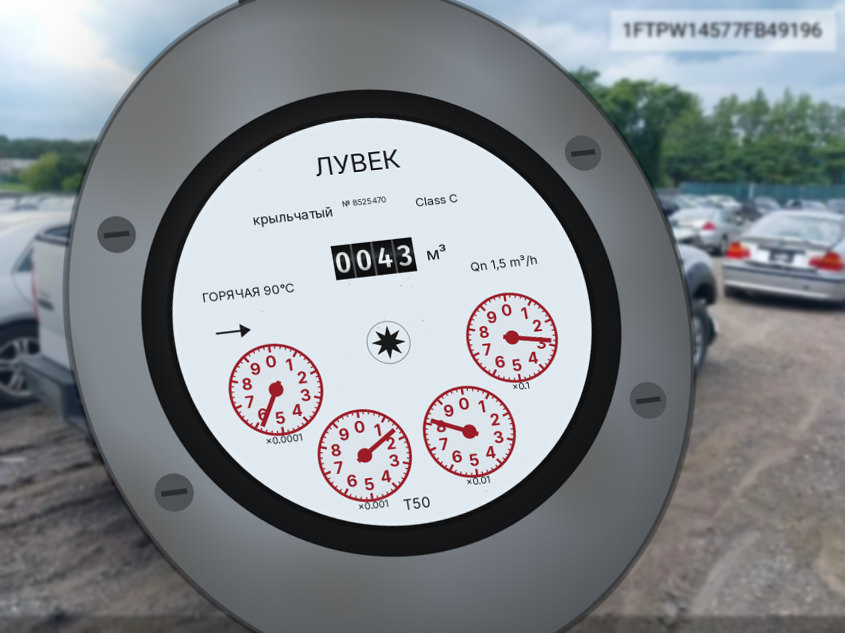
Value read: 43.2815 m³
